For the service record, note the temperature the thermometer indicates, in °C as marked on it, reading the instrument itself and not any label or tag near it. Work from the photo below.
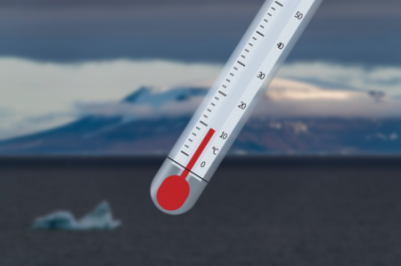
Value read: 10 °C
